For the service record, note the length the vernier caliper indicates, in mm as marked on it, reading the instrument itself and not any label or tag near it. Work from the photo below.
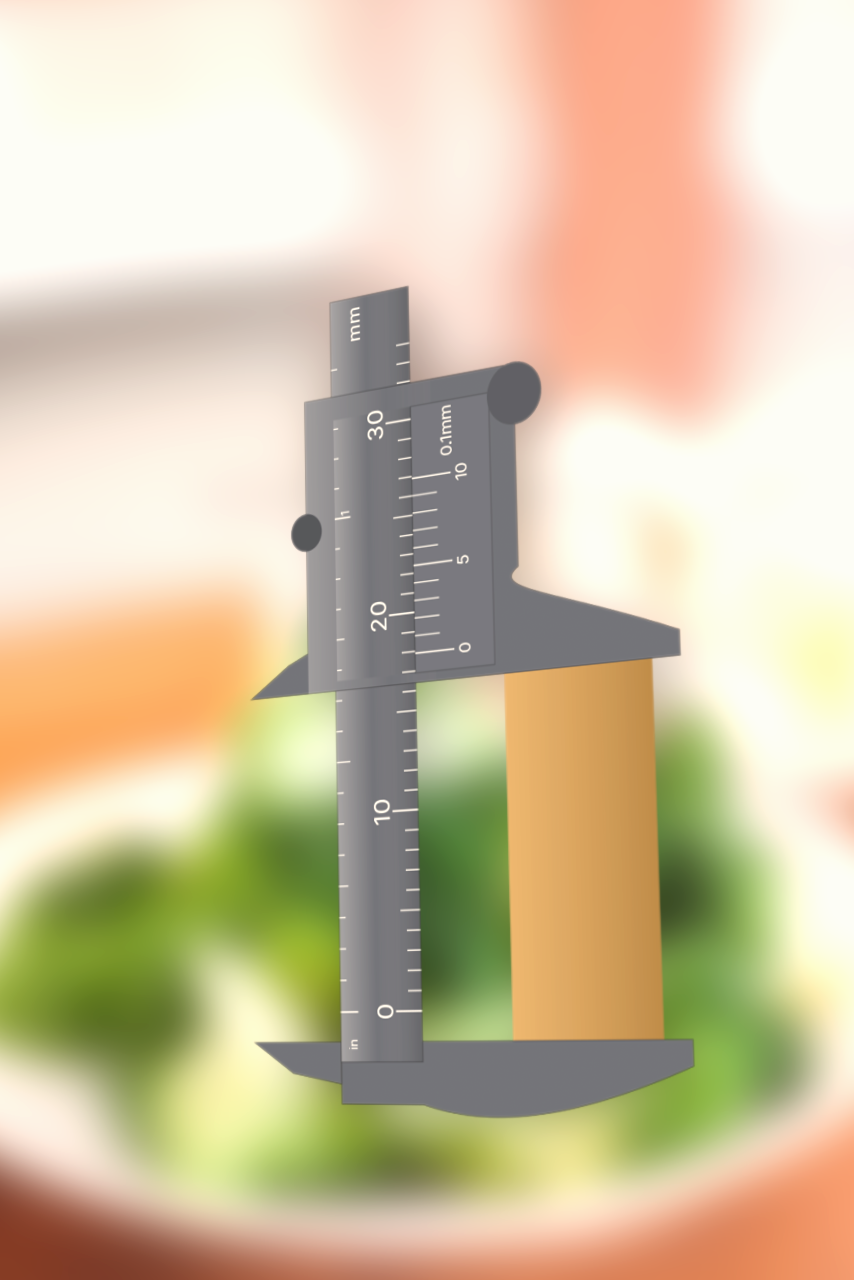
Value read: 17.9 mm
